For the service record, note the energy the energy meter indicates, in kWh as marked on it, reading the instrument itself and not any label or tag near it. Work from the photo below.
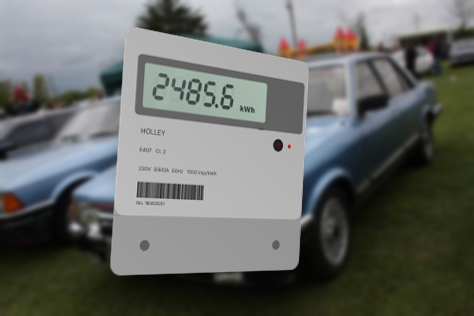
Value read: 2485.6 kWh
